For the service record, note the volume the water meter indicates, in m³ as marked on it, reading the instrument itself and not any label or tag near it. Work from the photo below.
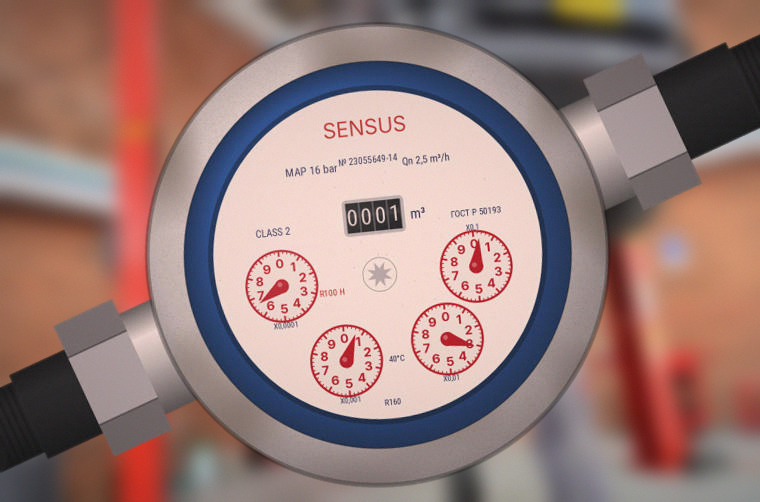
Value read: 1.0306 m³
